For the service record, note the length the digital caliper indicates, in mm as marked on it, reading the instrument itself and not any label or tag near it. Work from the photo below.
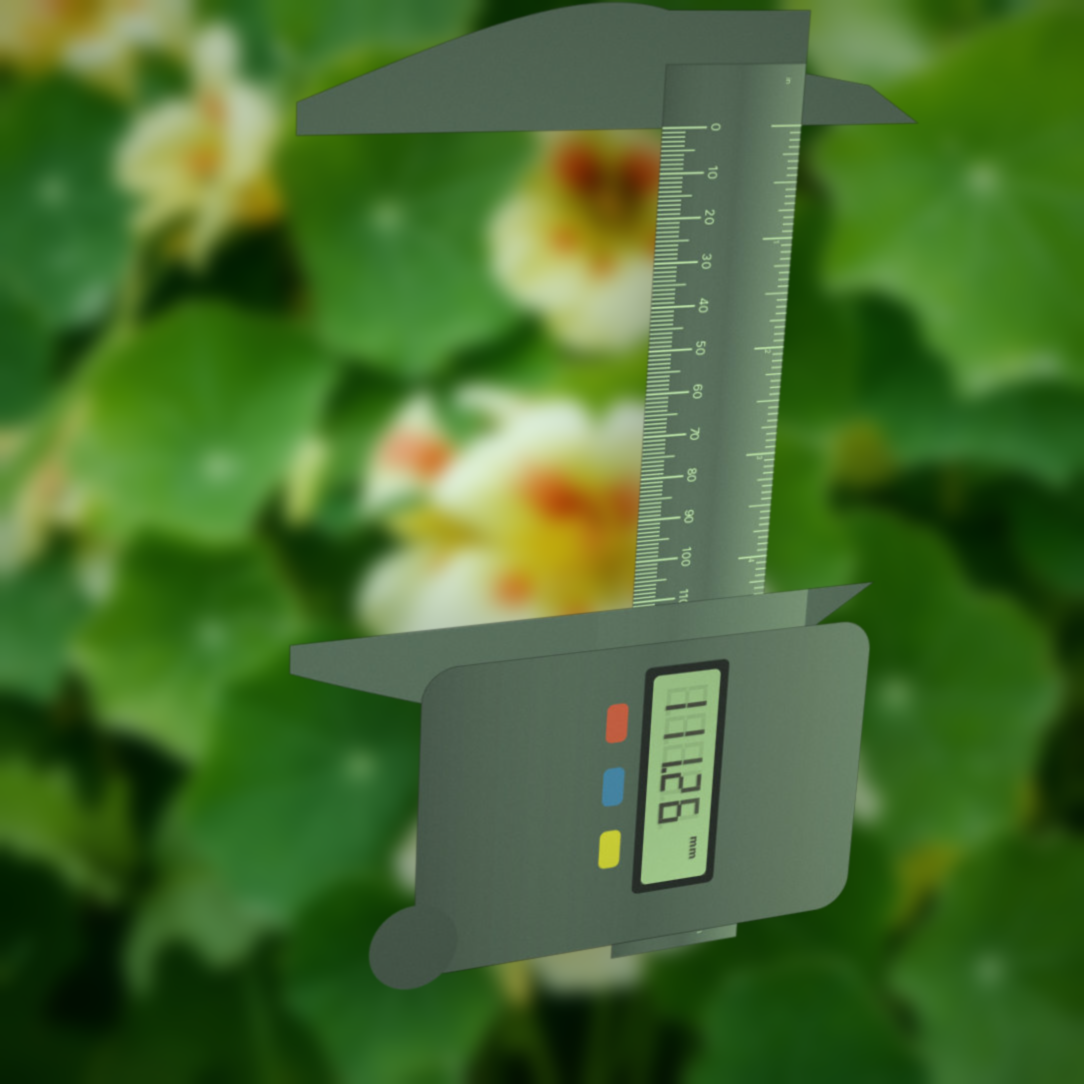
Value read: 111.26 mm
